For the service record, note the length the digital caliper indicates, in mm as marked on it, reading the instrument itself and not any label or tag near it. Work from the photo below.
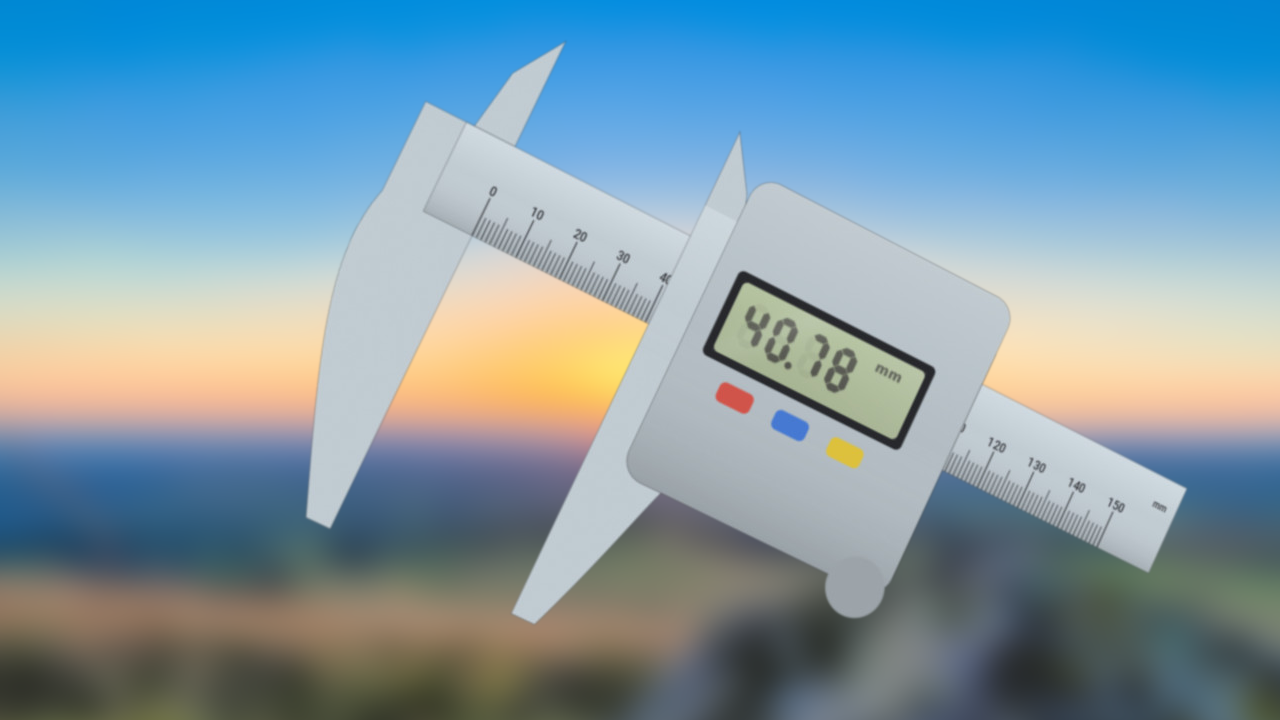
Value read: 40.78 mm
